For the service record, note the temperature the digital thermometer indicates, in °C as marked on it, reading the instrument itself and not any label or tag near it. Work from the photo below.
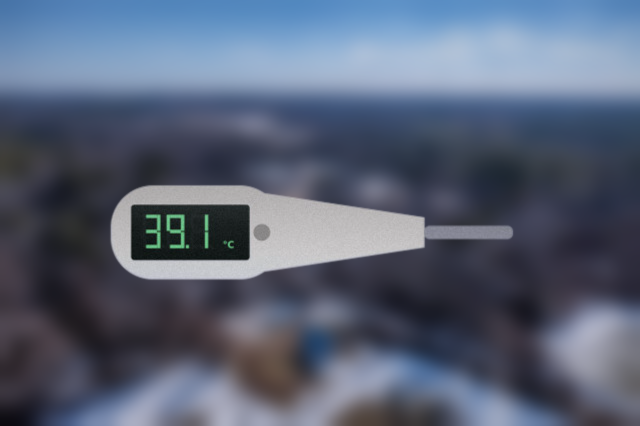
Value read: 39.1 °C
